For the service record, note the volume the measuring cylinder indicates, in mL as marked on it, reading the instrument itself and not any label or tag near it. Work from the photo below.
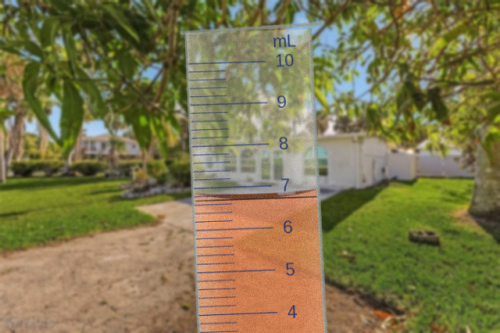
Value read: 6.7 mL
